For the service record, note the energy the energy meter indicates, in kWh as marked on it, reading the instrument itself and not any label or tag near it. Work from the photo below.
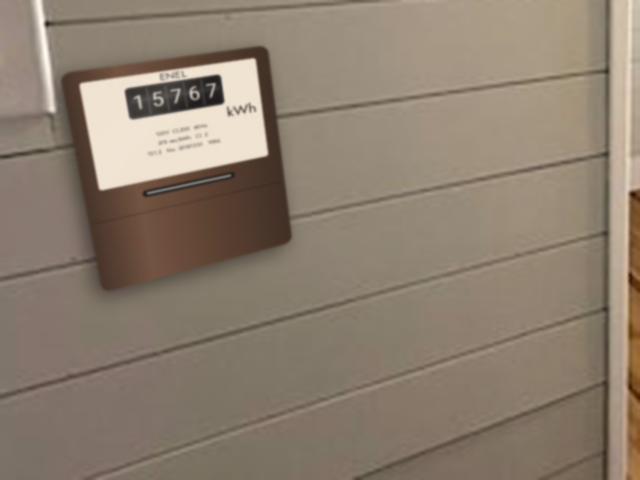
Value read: 15767 kWh
